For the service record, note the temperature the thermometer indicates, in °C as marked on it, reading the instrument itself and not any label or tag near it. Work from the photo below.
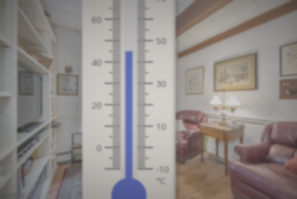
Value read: 45 °C
